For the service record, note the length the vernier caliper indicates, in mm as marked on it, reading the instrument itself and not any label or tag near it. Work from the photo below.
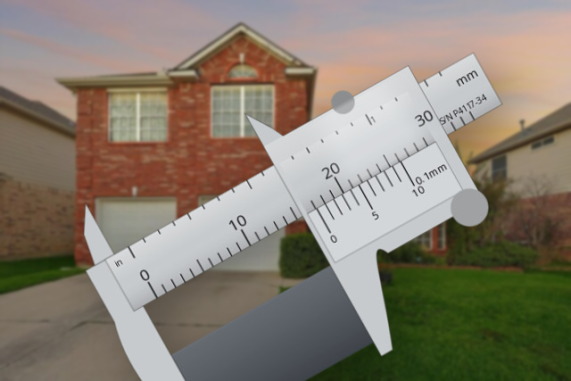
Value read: 17.1 mm
